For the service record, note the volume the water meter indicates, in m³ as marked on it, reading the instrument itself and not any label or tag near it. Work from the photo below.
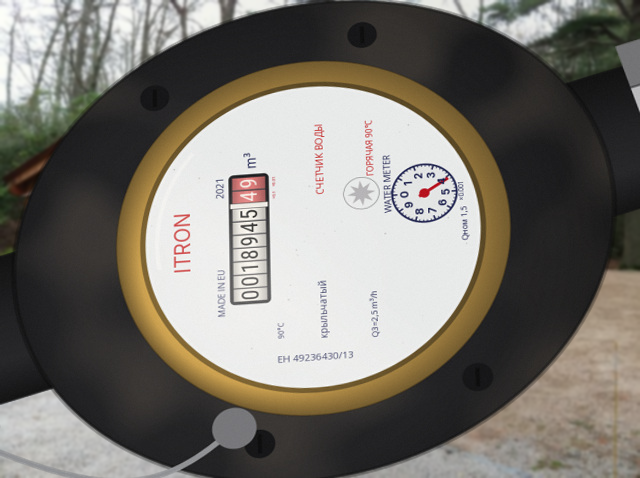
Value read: 18945.494 m³
